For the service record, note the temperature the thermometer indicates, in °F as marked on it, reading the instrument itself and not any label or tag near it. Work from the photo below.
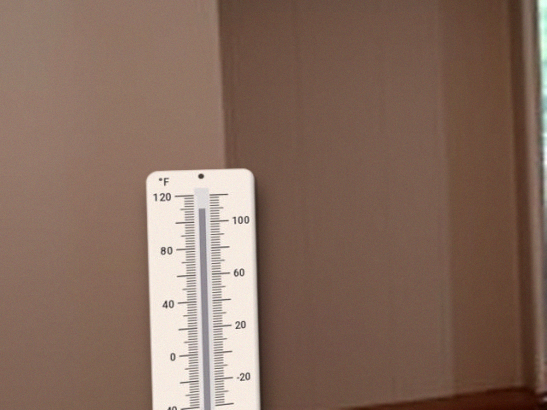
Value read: 110 °F
